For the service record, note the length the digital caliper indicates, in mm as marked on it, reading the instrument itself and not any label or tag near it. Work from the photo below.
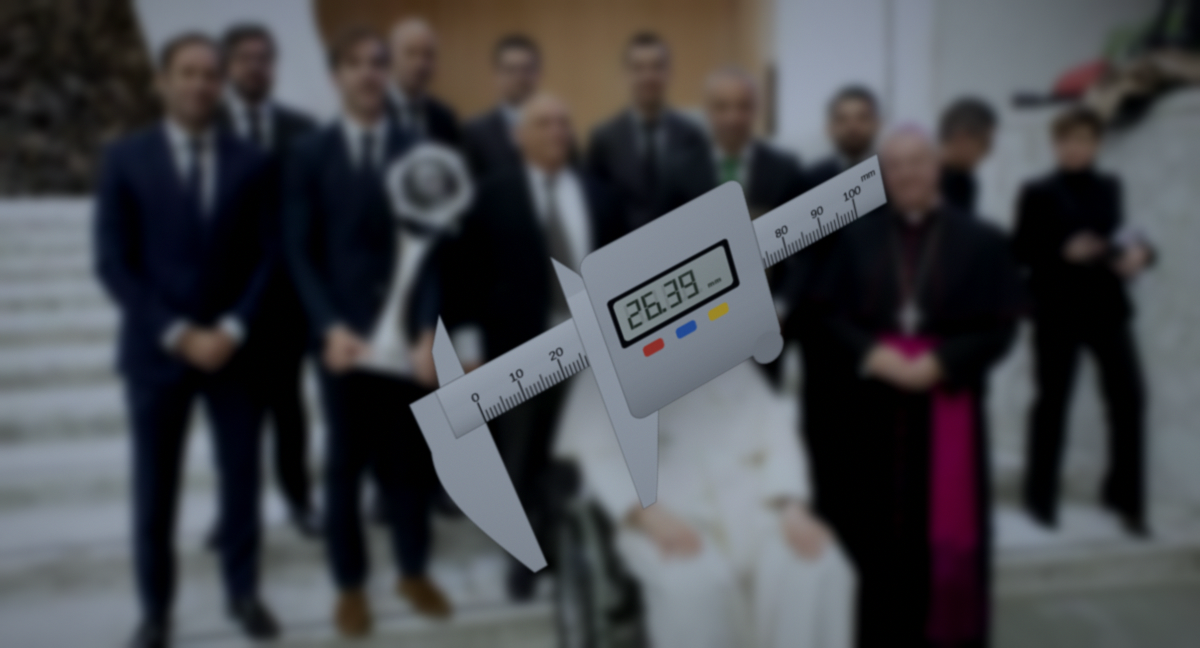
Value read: 26.39 mm
